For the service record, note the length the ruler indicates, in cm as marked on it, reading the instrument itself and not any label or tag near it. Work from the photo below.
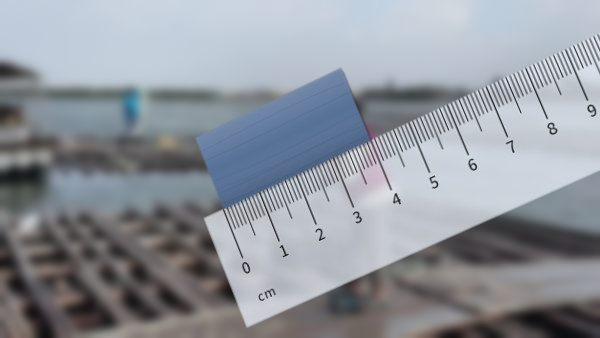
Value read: 4 cm
